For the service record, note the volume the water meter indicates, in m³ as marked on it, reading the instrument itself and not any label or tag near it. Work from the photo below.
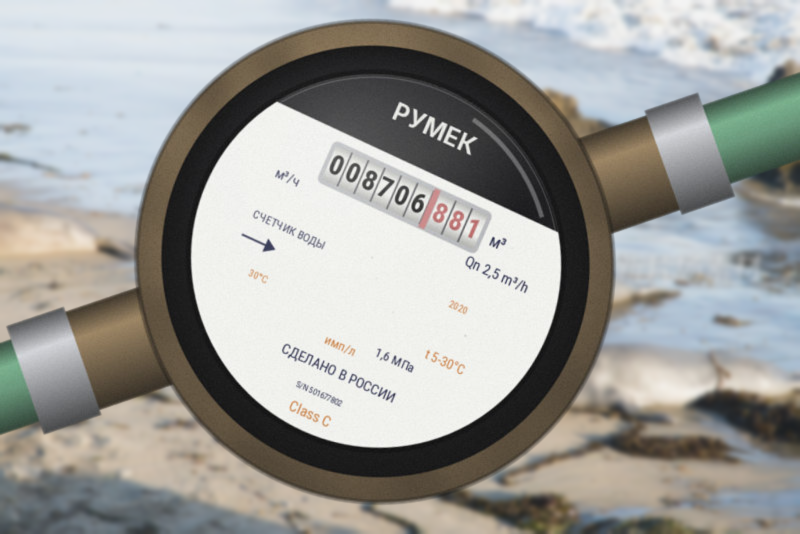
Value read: 8706.881 m³
